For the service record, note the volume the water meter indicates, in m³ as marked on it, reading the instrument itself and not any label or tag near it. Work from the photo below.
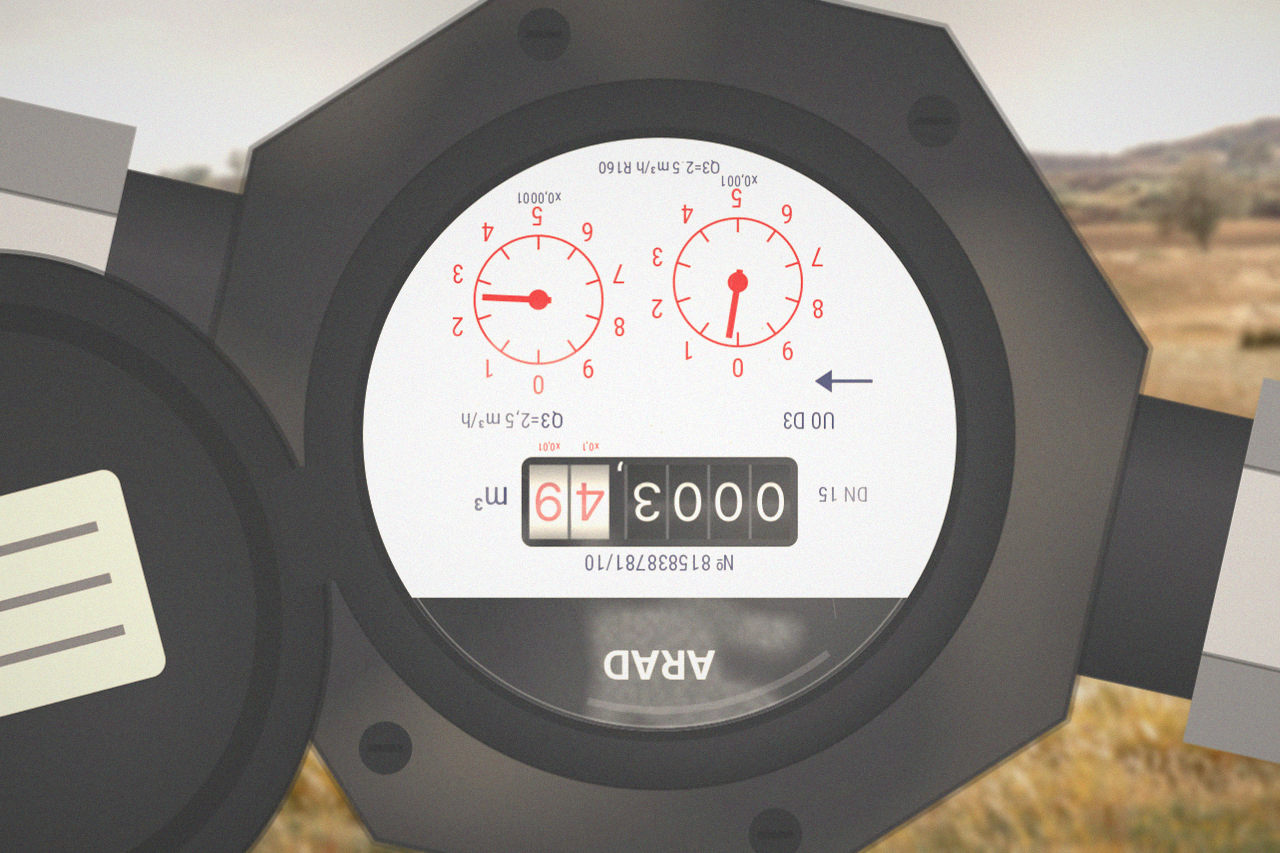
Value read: 3.4902 m³
